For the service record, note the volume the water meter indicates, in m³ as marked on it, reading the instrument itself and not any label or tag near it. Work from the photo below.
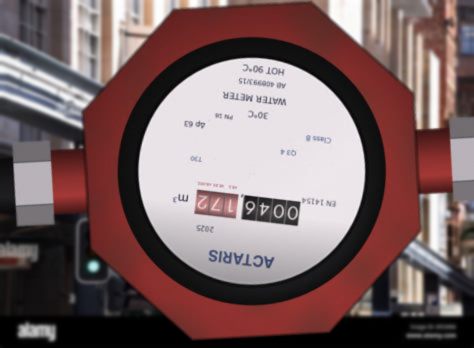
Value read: 46.172 m³
